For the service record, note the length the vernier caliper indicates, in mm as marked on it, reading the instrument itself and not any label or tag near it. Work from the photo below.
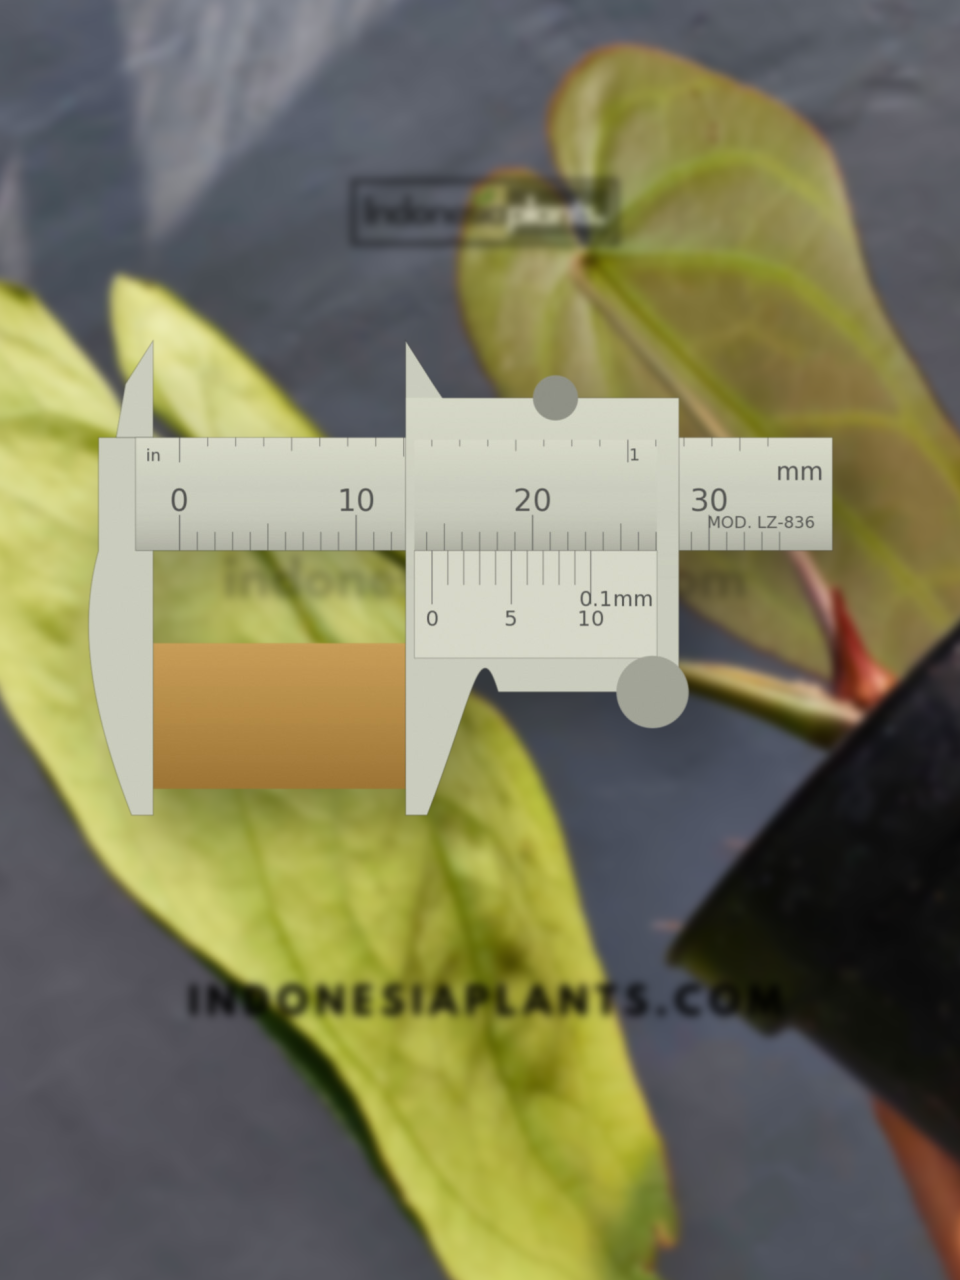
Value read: 14.3 mm
